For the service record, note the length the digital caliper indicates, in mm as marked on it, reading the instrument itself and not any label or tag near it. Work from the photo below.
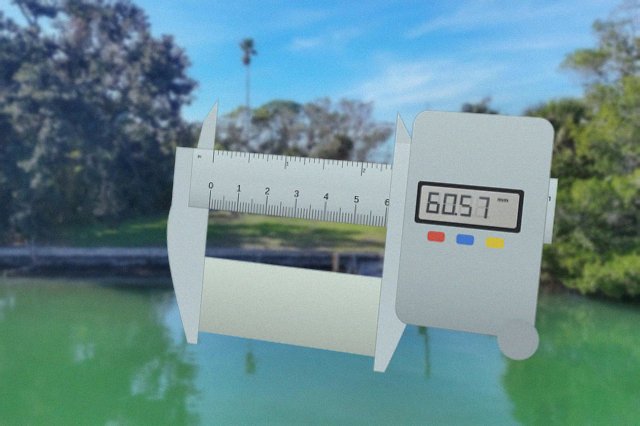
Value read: 60.57 mm
